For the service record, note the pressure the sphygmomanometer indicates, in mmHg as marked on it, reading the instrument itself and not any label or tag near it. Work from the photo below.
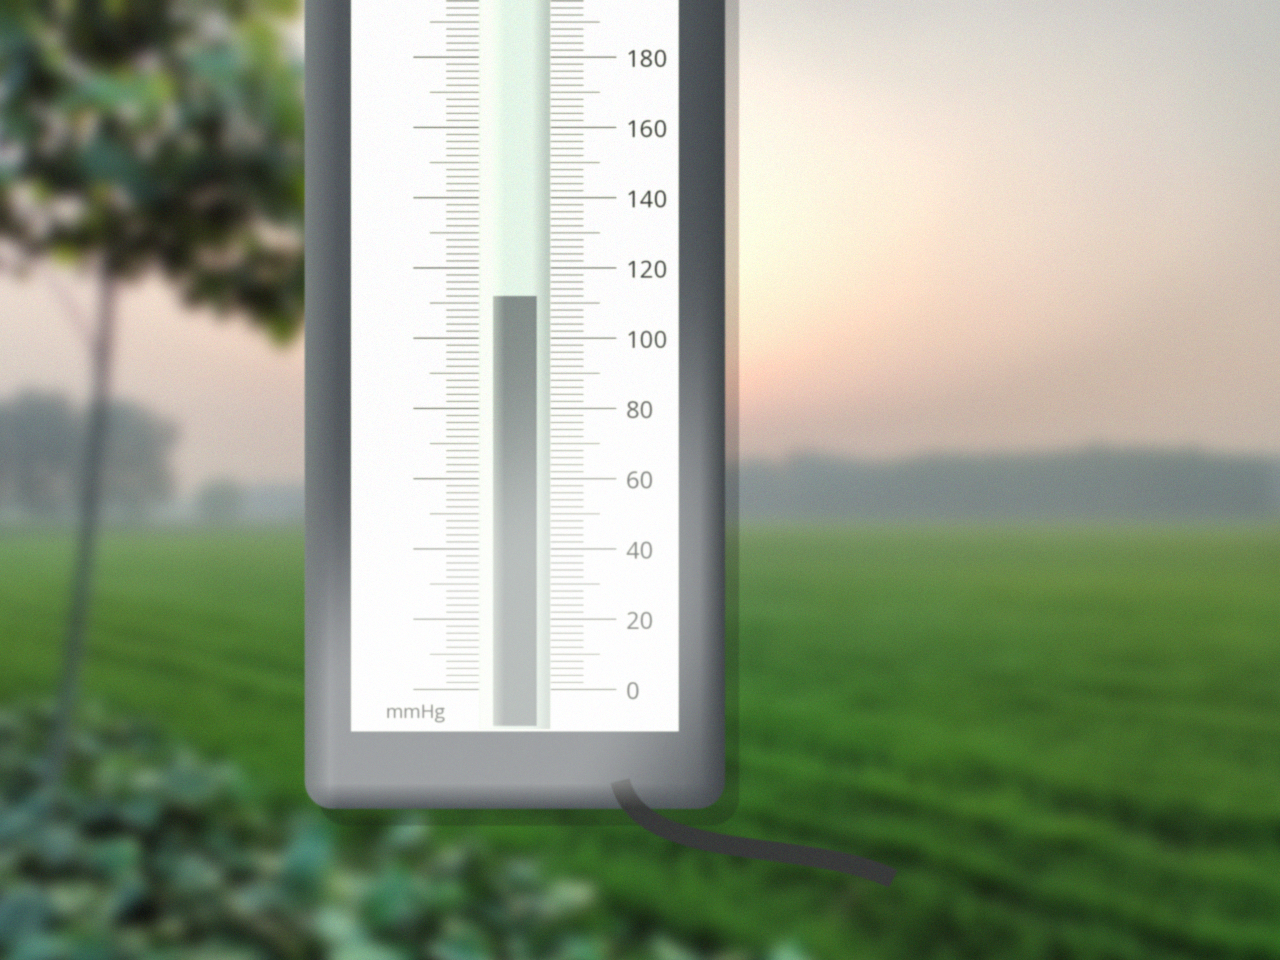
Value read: 112 mmHg
